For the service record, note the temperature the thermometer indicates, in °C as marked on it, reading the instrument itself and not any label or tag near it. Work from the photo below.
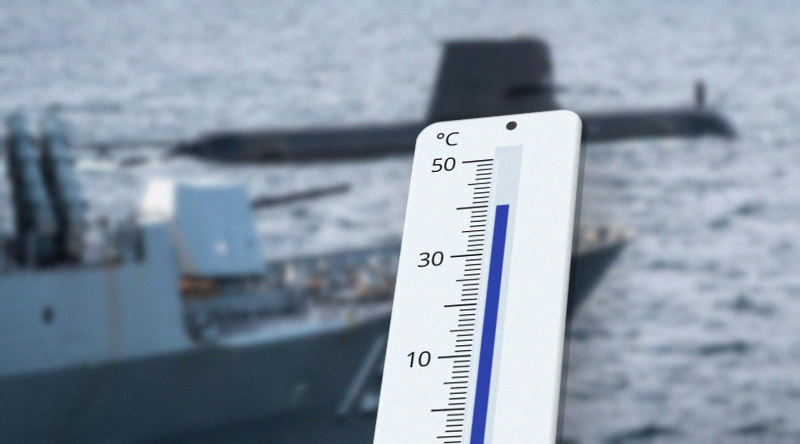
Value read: 40 °C
